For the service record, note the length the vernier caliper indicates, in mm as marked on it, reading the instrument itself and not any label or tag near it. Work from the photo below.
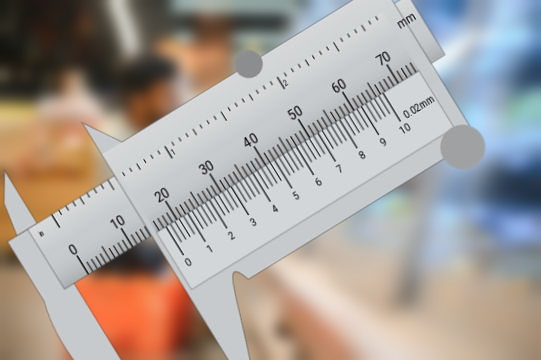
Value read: 17.5 mm
